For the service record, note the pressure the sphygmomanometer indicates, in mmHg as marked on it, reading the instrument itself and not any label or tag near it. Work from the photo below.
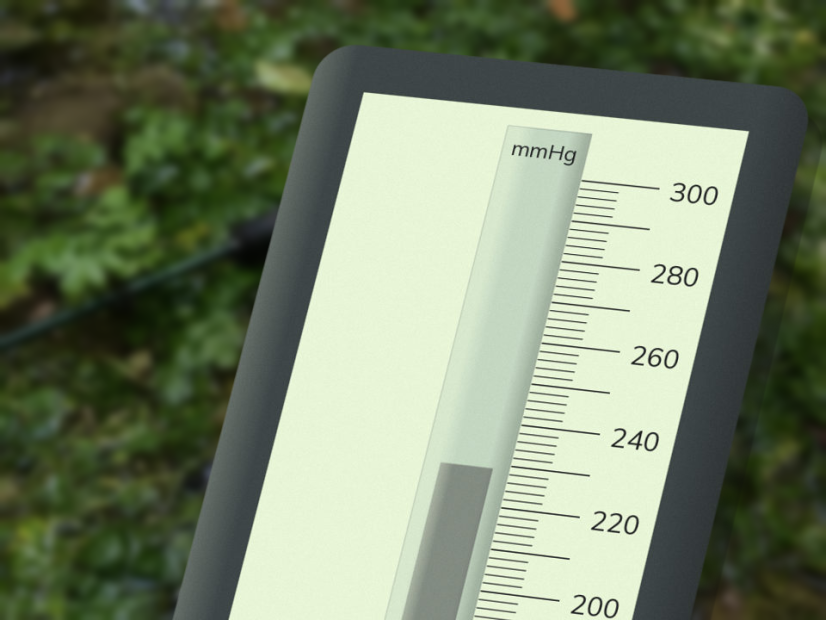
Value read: 229 mmHg
